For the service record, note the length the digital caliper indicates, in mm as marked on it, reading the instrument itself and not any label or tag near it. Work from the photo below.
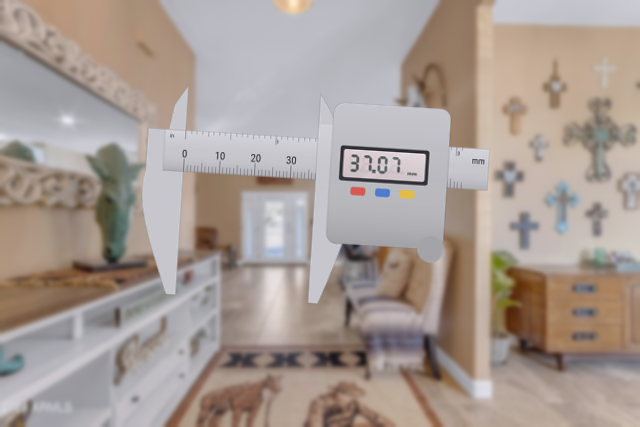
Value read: 37.07 mm
